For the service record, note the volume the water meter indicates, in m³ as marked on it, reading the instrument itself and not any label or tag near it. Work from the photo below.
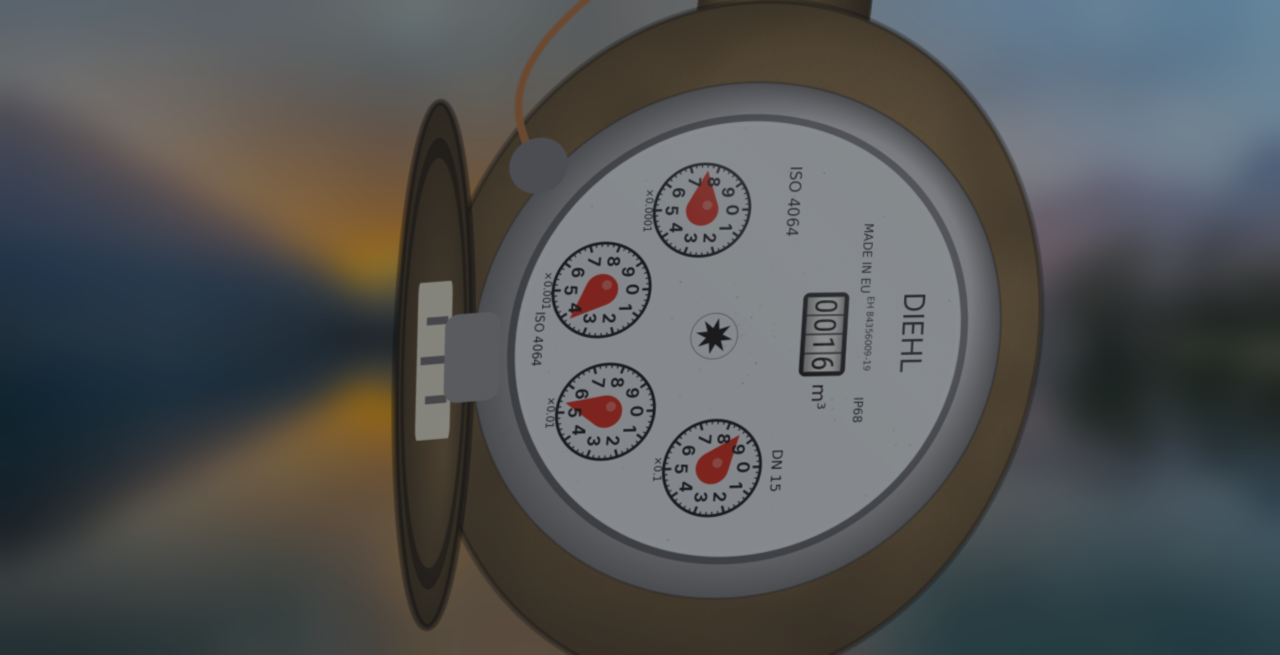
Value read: 16.8537 m³
